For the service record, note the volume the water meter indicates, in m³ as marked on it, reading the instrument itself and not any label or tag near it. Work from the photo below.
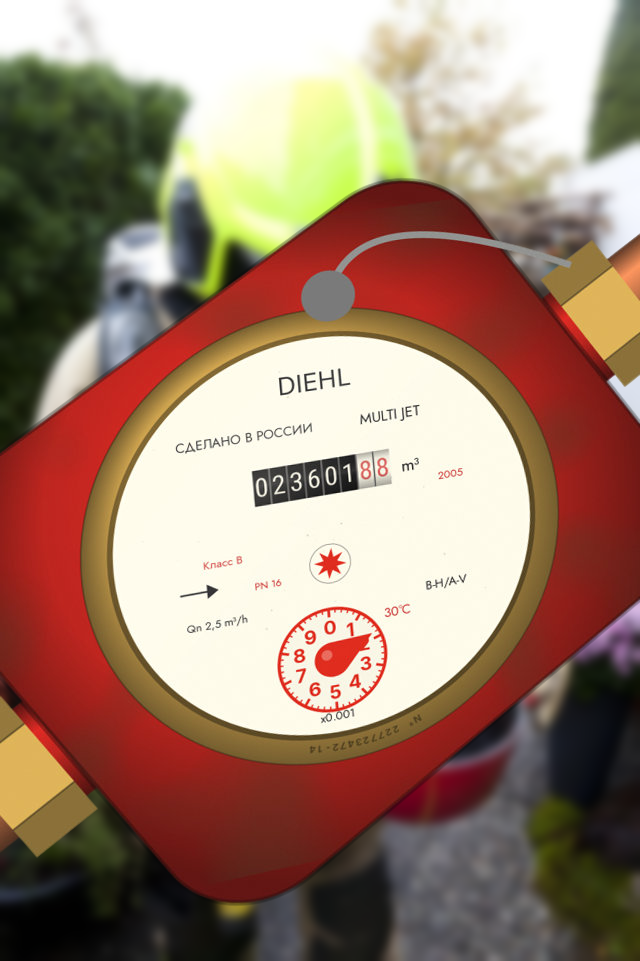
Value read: 23601.881 m³
